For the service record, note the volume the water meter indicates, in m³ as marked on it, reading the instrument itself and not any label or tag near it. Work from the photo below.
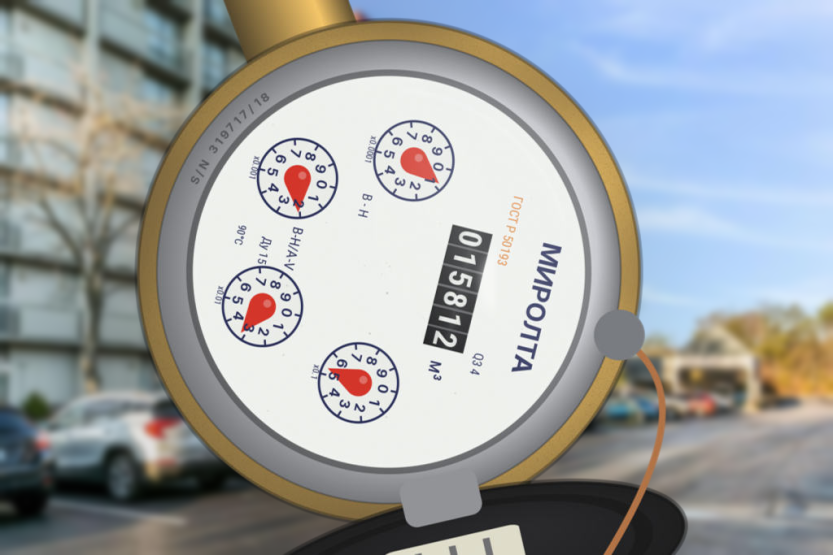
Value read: 15812.5320 m³
